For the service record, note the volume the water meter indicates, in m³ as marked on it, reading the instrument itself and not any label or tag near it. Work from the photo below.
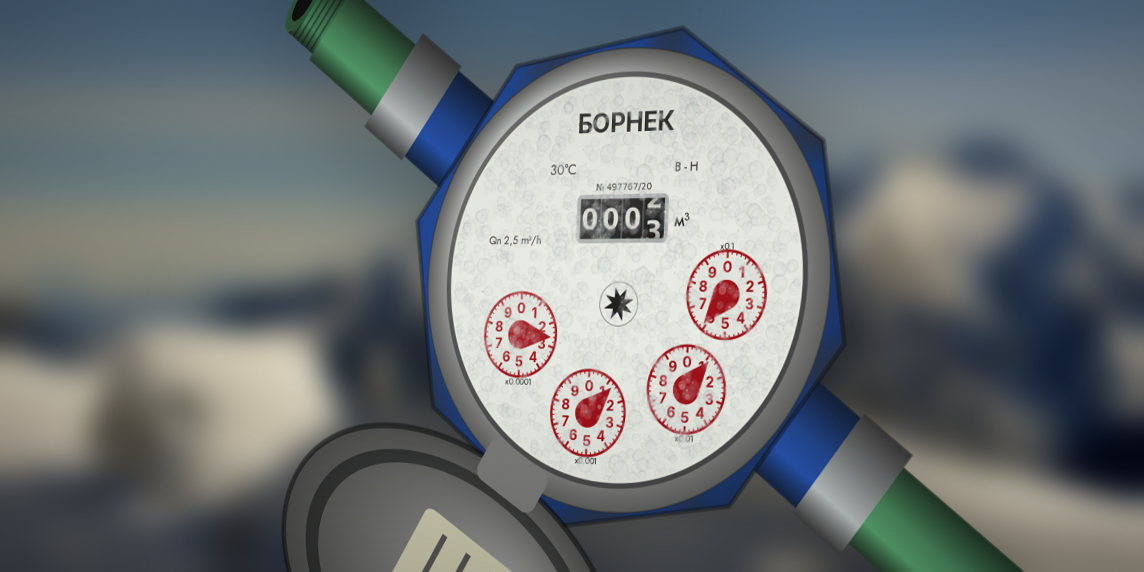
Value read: 2.6112 m³
